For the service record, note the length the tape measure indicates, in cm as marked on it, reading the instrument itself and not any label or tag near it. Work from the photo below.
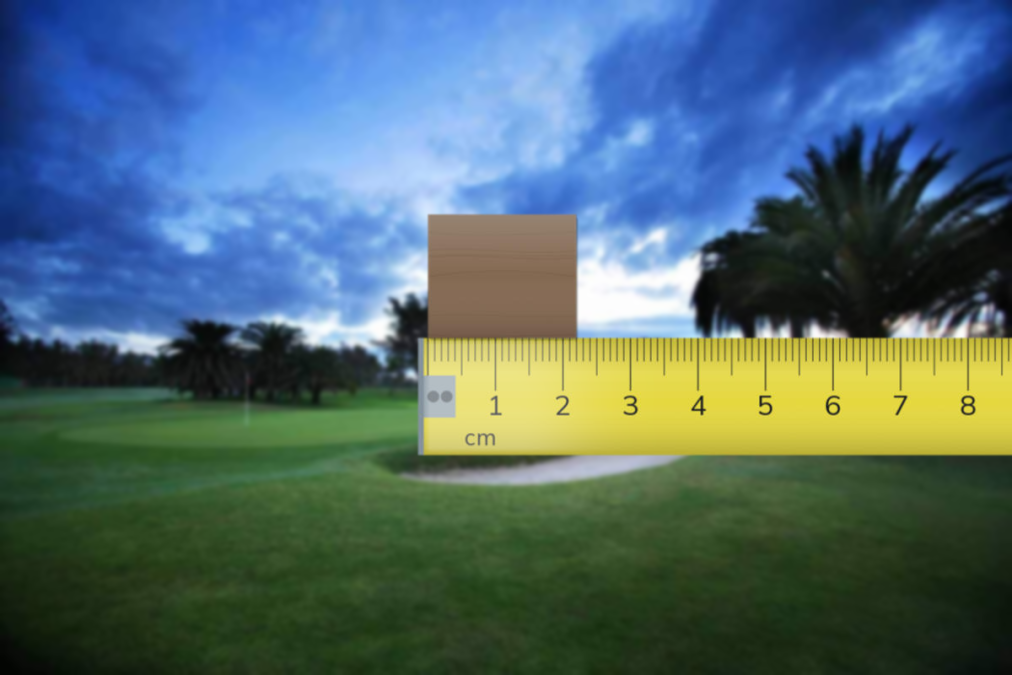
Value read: 2.2 cm
